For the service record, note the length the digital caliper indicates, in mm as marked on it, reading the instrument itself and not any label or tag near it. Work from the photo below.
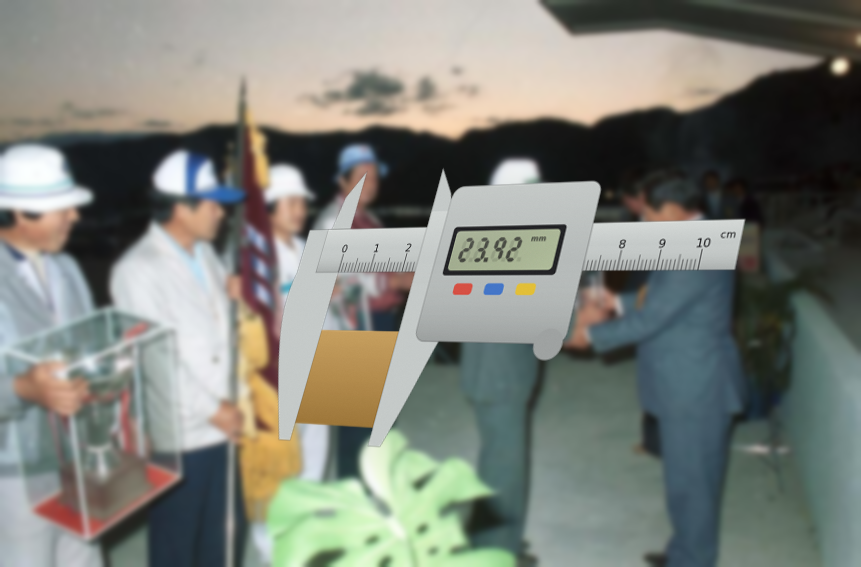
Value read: 23.92 mm
